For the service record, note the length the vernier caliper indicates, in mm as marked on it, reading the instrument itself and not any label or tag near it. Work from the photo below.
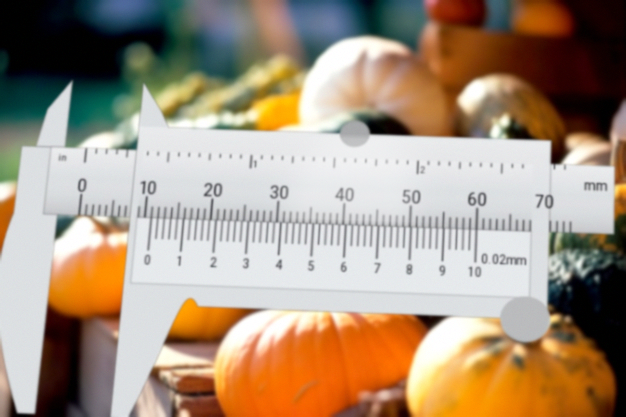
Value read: 11.0 mm
